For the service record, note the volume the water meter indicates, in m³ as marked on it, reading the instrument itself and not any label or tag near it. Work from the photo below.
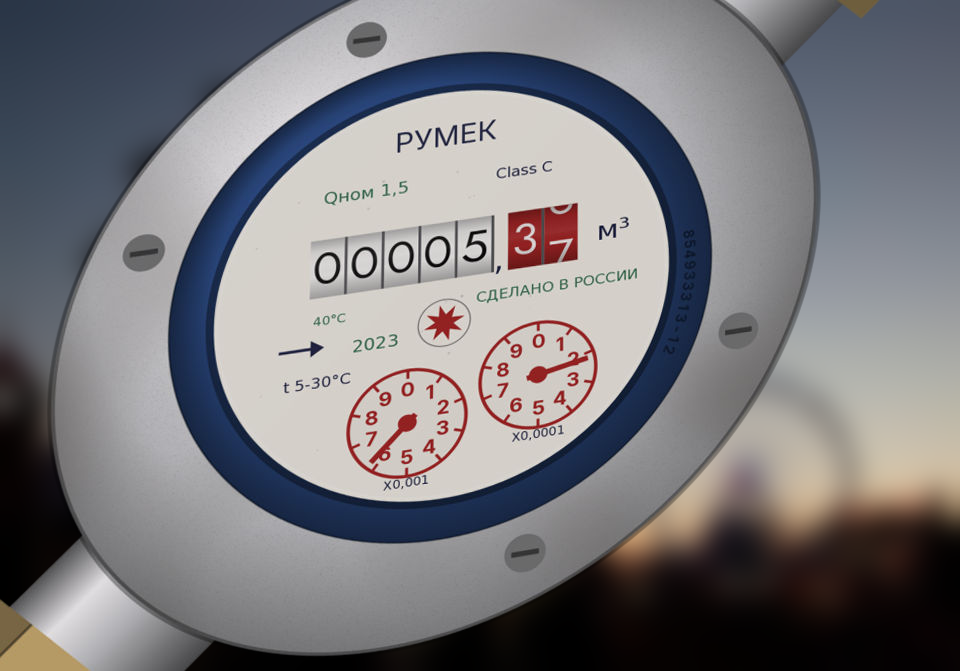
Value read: 5.3662 m³
